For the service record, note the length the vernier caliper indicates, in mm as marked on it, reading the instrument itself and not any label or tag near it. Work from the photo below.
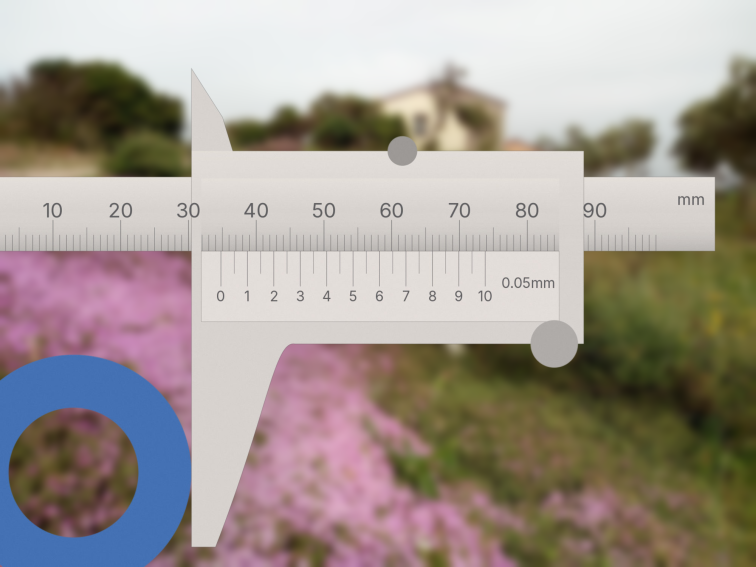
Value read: 34.8 mm
